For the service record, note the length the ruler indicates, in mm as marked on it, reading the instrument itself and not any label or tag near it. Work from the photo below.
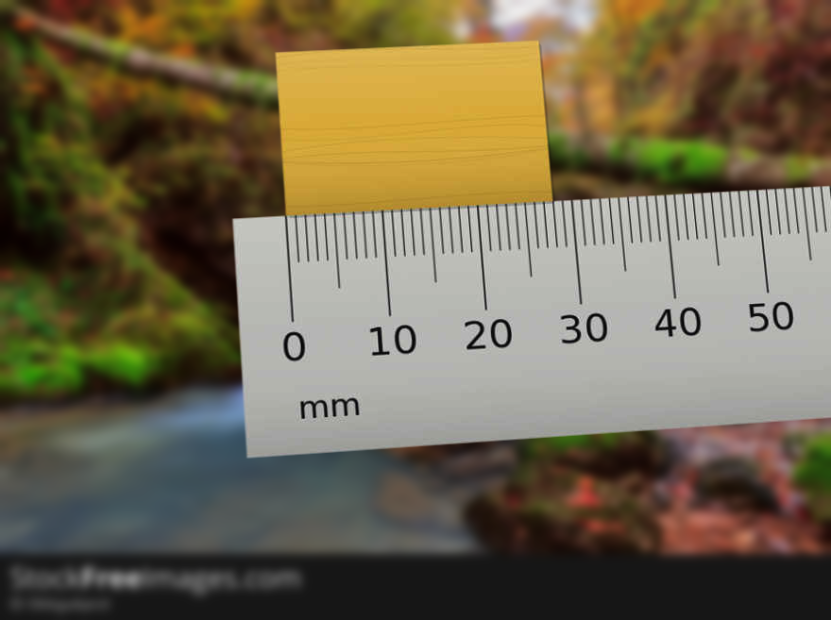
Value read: 28 mm
